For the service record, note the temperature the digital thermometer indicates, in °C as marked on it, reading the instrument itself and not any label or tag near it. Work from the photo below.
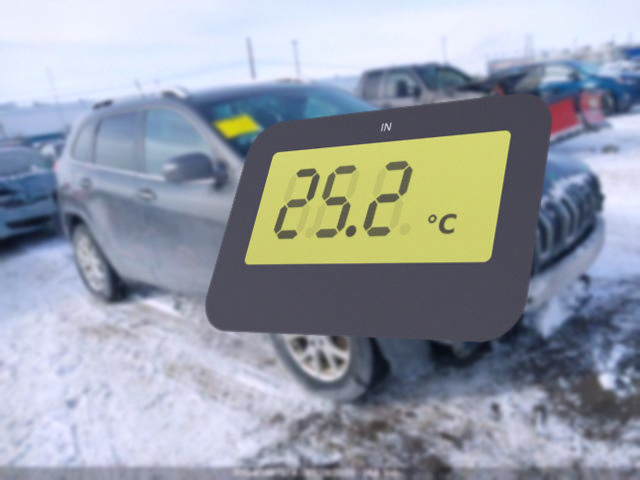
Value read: 25.2 °C
